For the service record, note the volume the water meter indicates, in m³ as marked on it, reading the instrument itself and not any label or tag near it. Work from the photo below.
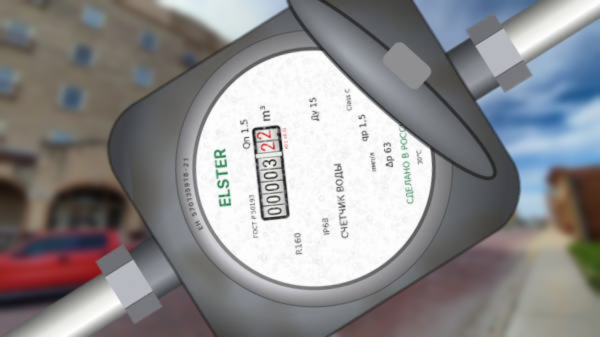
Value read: 3.22 m³
